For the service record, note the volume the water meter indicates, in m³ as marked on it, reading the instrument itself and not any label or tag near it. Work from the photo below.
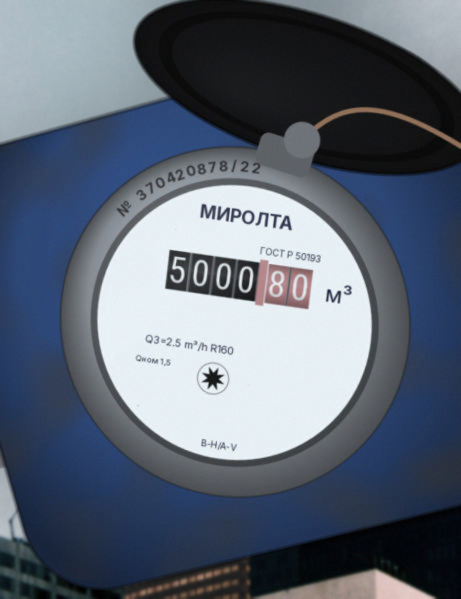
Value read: 5000.80 m³
